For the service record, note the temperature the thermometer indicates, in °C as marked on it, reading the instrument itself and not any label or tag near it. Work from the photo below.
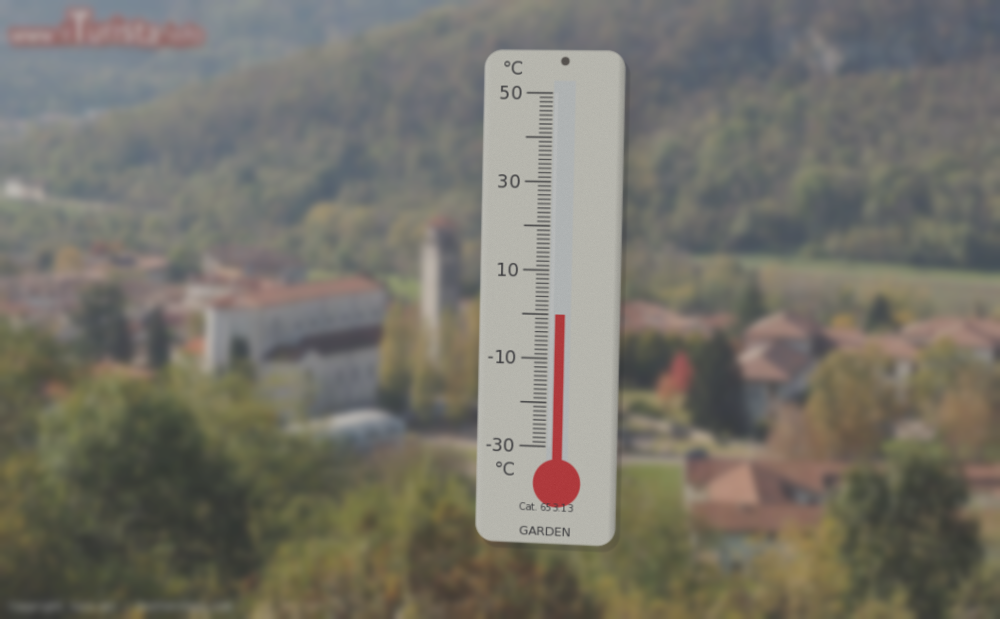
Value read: 0 °C
